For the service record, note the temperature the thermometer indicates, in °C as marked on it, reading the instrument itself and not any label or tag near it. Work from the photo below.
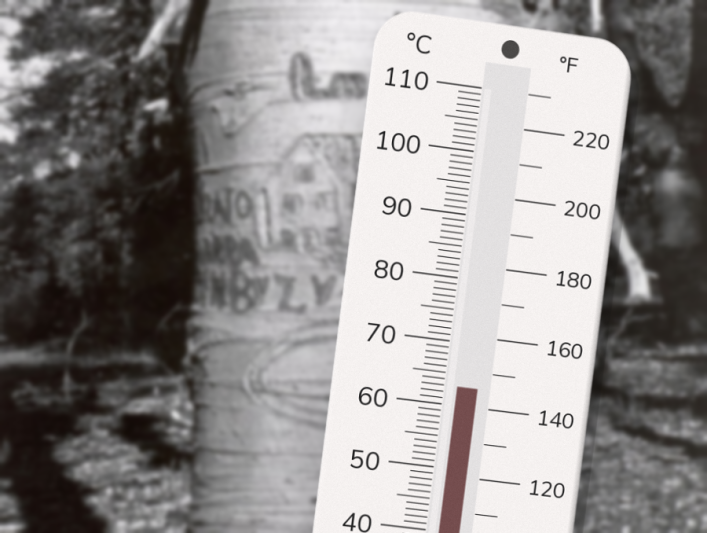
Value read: 63 °C
